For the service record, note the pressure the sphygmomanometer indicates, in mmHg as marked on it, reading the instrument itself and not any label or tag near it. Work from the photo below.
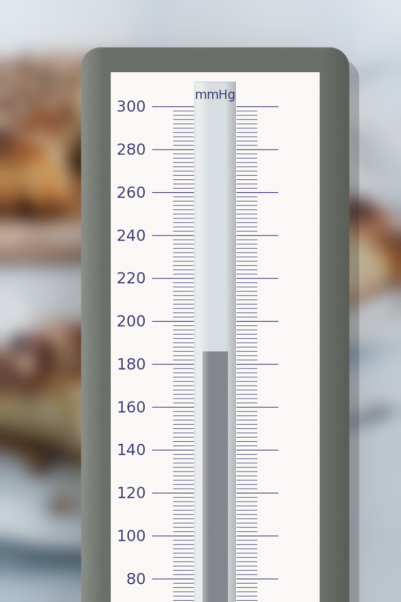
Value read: 186 mmHg
